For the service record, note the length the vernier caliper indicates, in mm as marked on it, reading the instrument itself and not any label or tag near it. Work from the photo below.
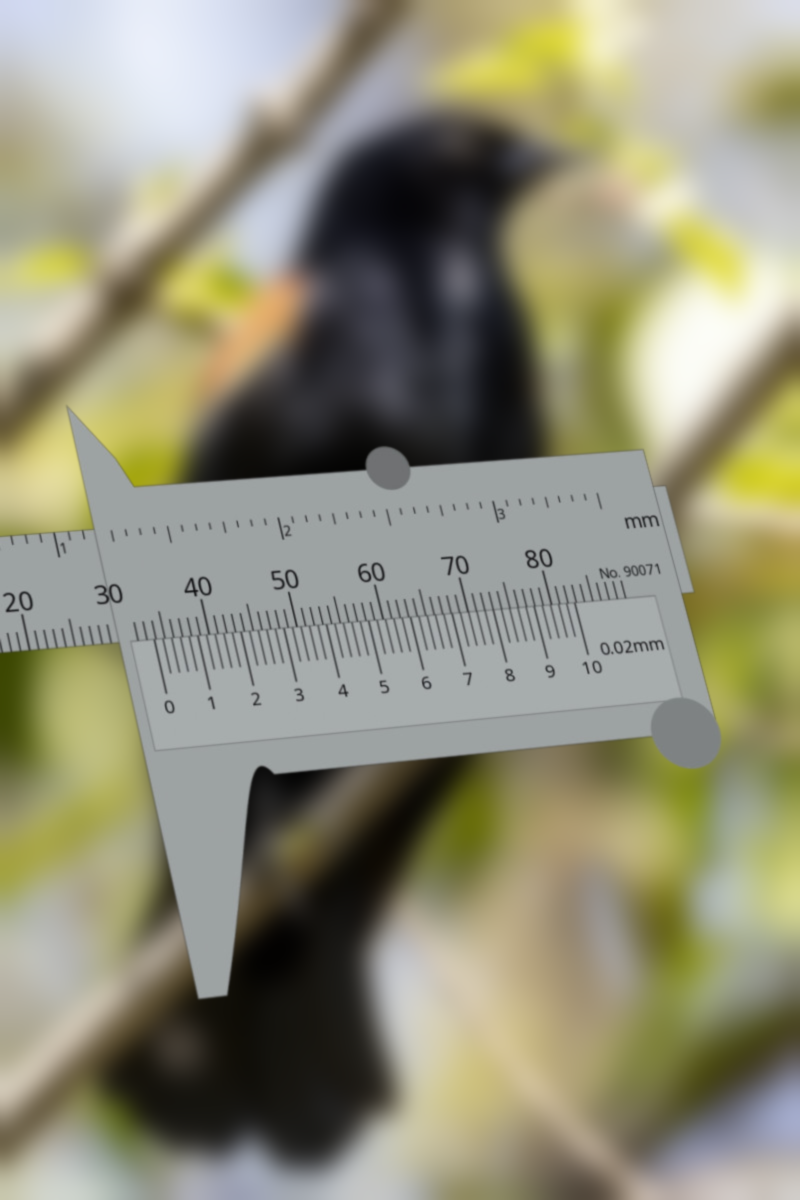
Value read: 33.8 mm
